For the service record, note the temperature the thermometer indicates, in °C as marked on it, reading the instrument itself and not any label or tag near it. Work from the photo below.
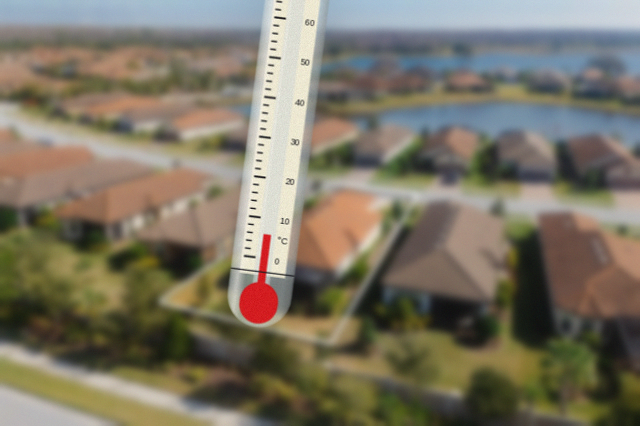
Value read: 6 °C
